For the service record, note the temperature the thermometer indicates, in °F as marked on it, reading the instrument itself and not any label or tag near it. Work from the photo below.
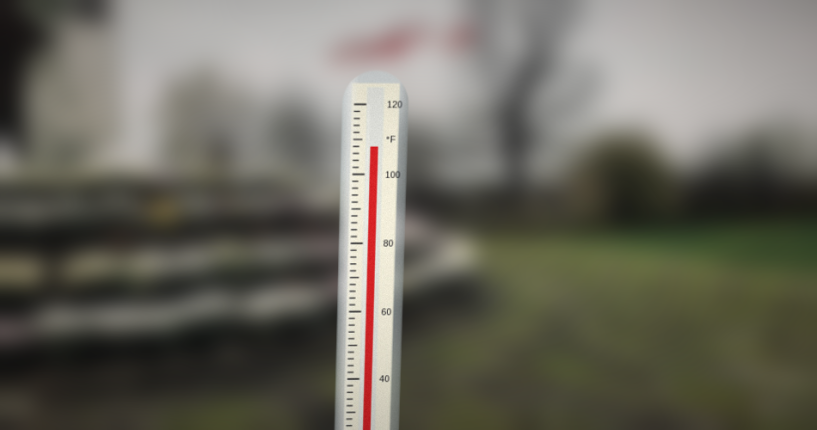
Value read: 108 °F
